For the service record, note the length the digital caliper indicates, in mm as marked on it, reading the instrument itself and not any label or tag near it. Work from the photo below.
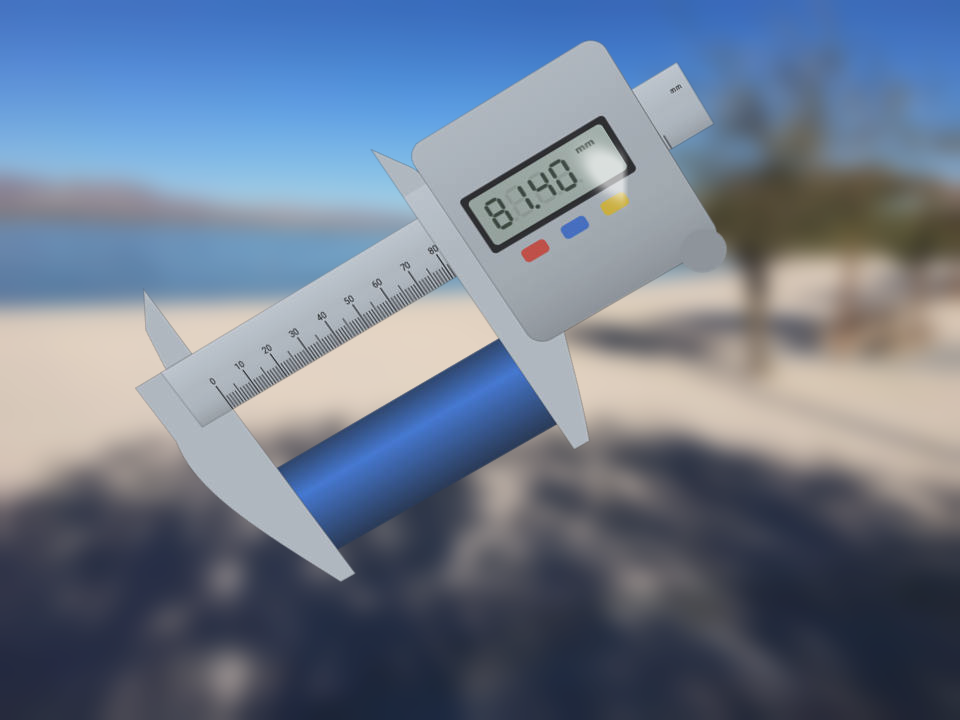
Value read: 81.40 mm
